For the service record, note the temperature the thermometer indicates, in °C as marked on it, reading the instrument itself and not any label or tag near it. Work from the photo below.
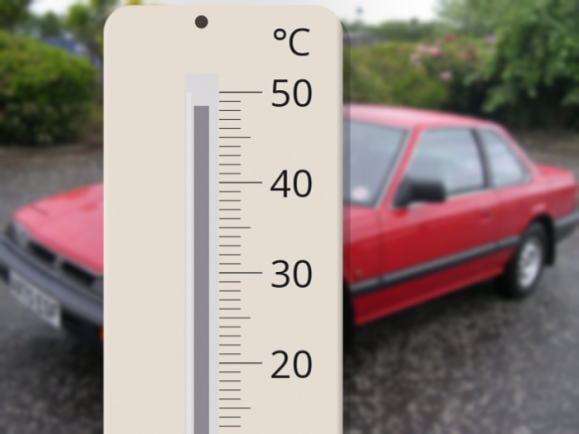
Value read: 48.5 °C
